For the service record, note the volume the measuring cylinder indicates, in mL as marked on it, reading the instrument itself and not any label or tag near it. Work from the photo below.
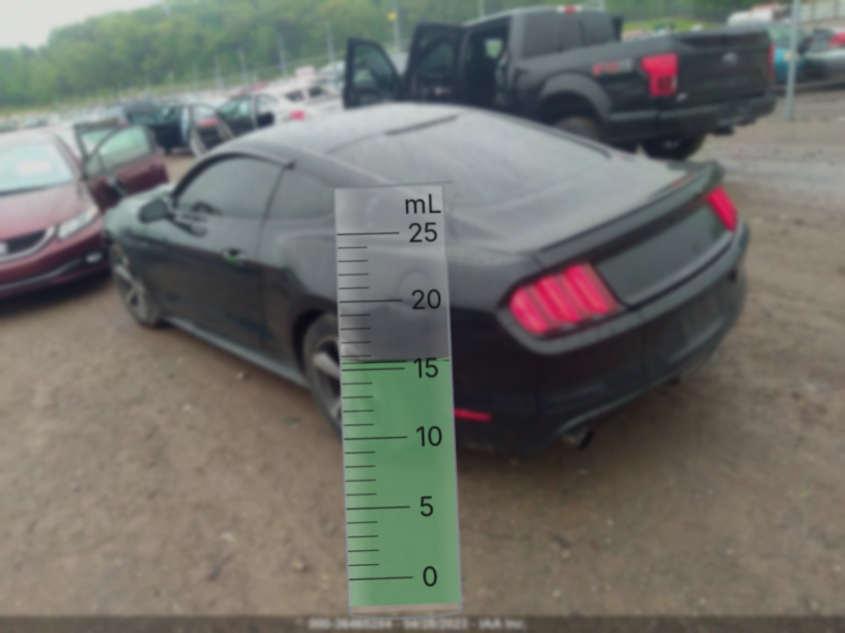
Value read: 15.5 mL
